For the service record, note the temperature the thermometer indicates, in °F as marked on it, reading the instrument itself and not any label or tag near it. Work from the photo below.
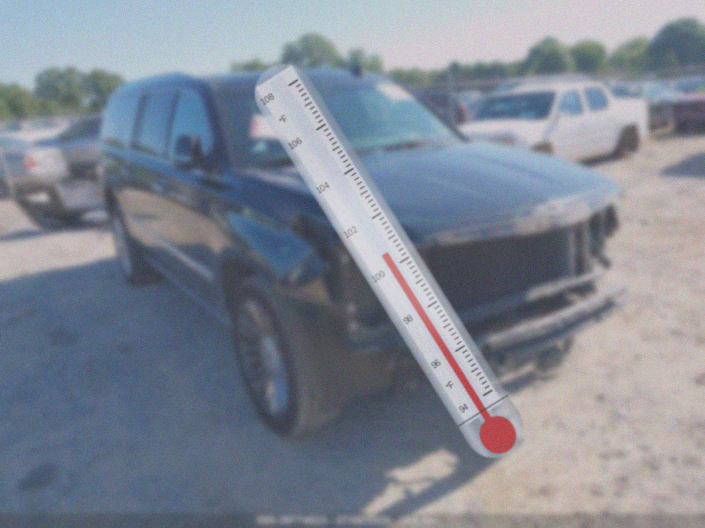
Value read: 100.6 °F
